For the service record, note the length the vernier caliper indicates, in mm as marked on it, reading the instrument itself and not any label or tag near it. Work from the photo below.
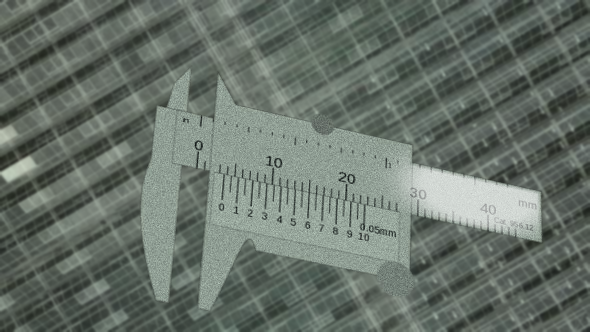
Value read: 3.6 mm
